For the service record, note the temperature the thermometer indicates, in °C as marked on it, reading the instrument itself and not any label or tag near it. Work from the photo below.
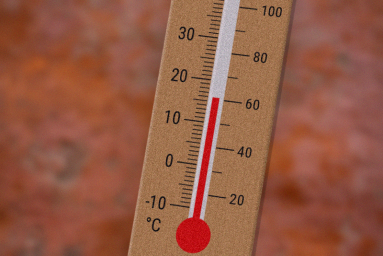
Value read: 16 °C
